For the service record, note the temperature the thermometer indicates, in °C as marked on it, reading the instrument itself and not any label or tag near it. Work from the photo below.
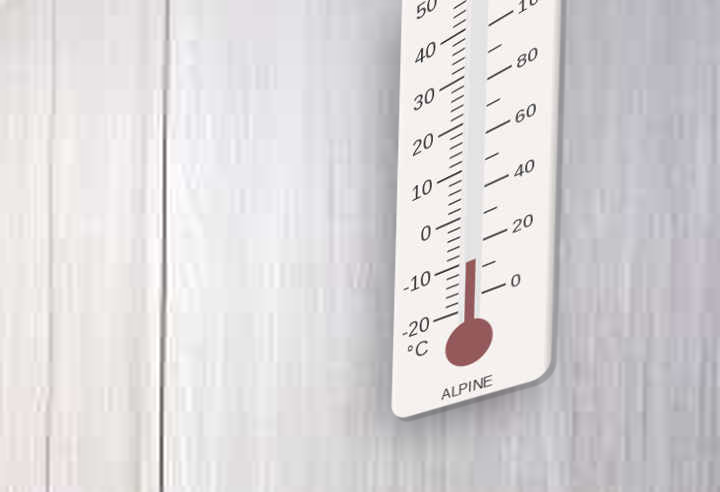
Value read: -10 °C
